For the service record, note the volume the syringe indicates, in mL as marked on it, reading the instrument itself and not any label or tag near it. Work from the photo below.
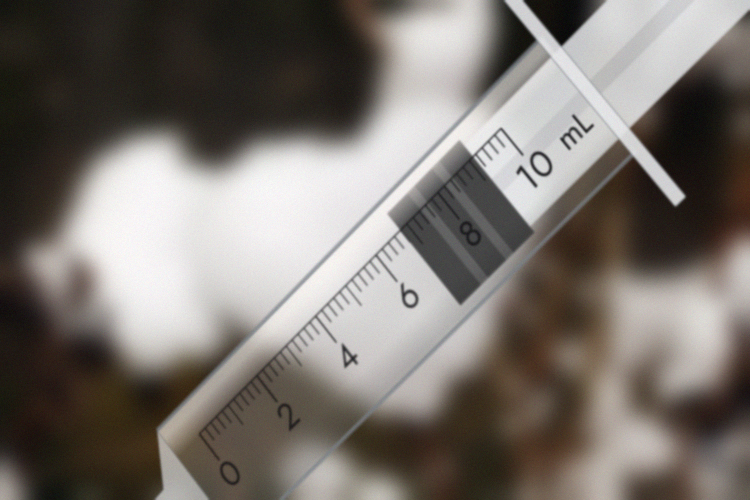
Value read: 6.8 mL
